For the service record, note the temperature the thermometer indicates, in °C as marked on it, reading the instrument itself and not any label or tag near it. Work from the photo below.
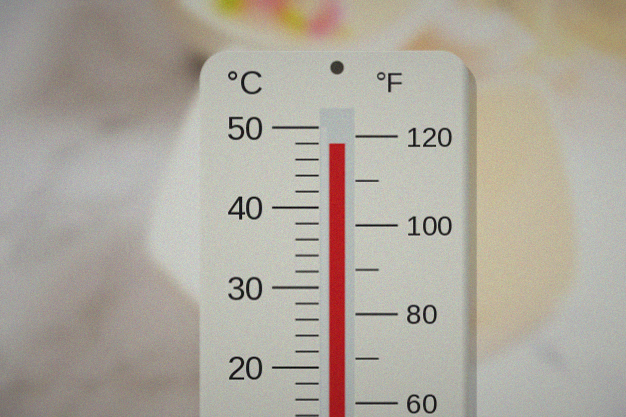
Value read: 48 °C
